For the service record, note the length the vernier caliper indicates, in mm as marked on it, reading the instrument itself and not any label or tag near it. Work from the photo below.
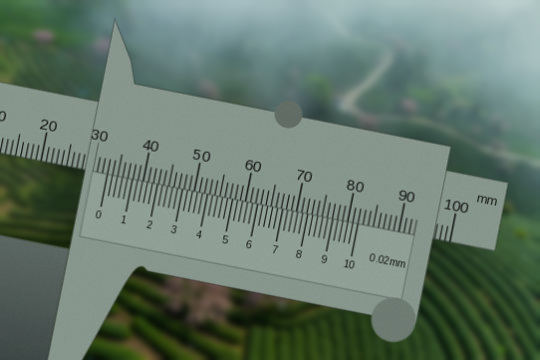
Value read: 33.0 mm
